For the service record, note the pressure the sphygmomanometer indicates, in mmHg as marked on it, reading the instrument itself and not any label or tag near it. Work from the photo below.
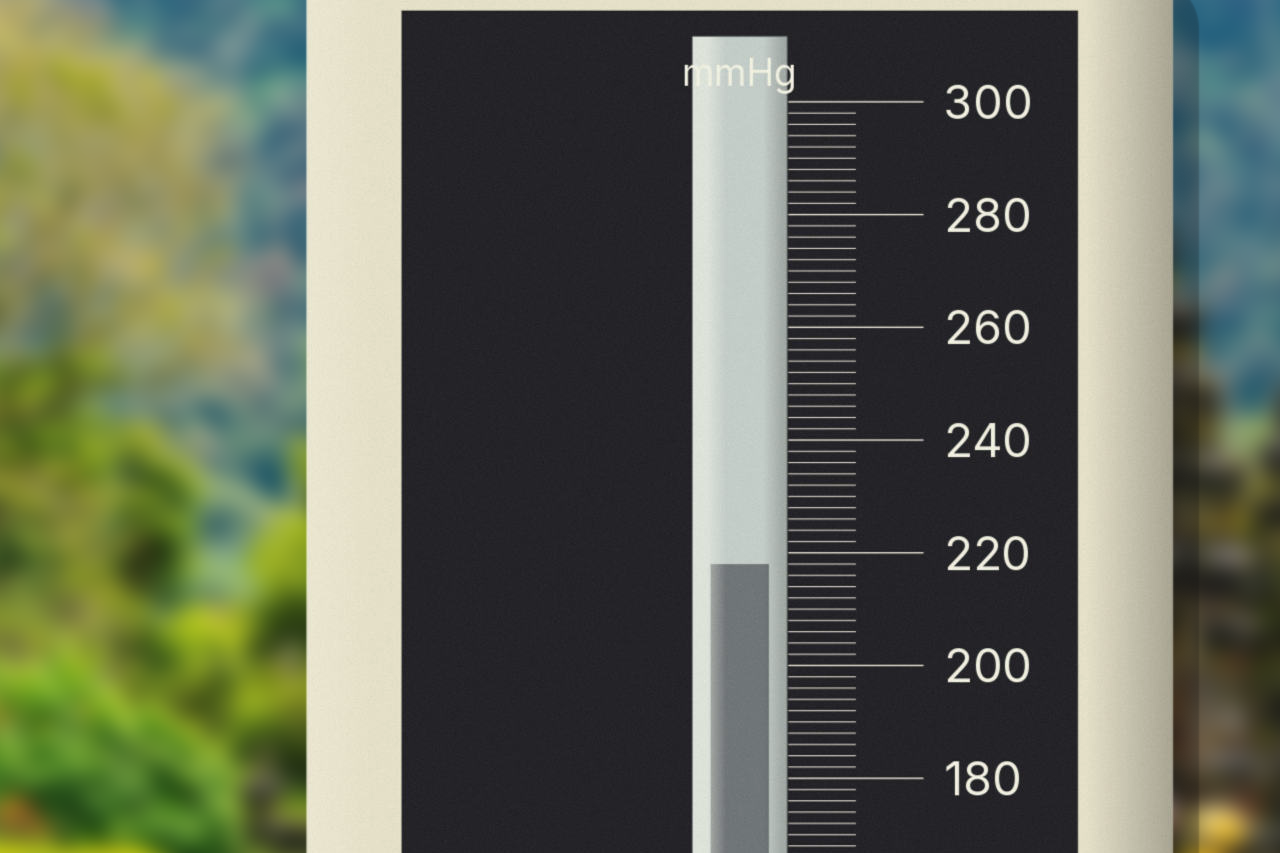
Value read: 218 mmHg
